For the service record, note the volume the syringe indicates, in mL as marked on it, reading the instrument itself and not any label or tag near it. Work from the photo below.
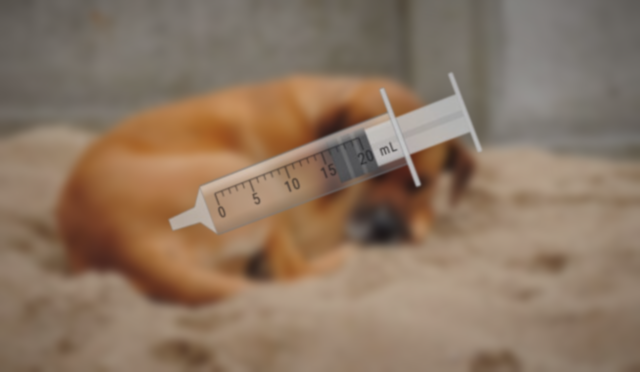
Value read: 16 mL
